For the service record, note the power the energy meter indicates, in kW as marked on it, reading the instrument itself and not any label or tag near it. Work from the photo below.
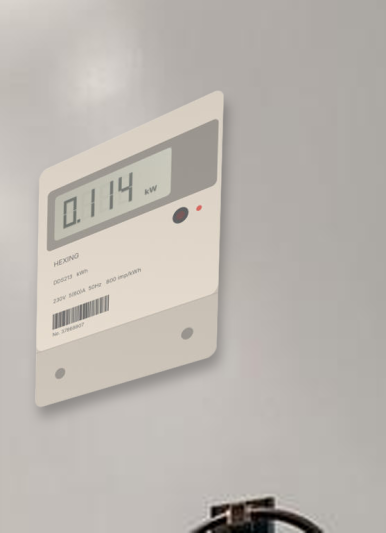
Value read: 0.114 kW
